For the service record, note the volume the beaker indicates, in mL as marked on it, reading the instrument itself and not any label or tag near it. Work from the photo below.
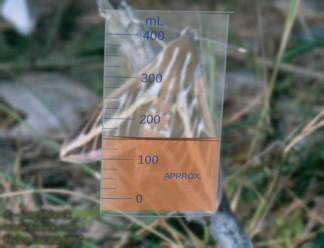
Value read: 150 mL
